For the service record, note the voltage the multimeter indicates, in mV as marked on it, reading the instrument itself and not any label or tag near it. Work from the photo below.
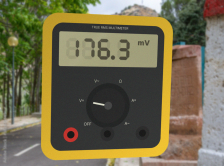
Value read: 176.3 mV
